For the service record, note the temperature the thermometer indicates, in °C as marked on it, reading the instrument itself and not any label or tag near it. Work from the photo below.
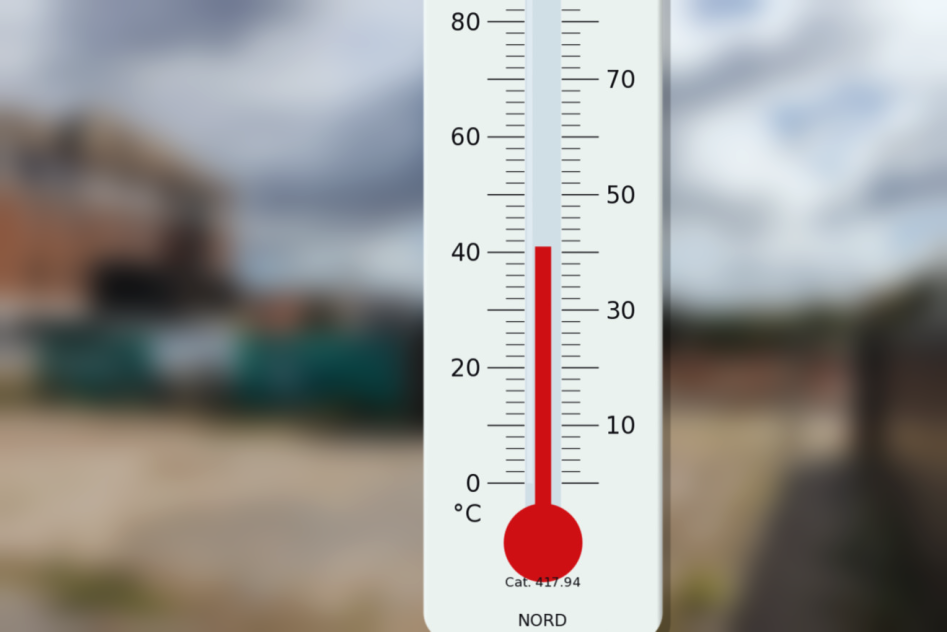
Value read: 41 °C
